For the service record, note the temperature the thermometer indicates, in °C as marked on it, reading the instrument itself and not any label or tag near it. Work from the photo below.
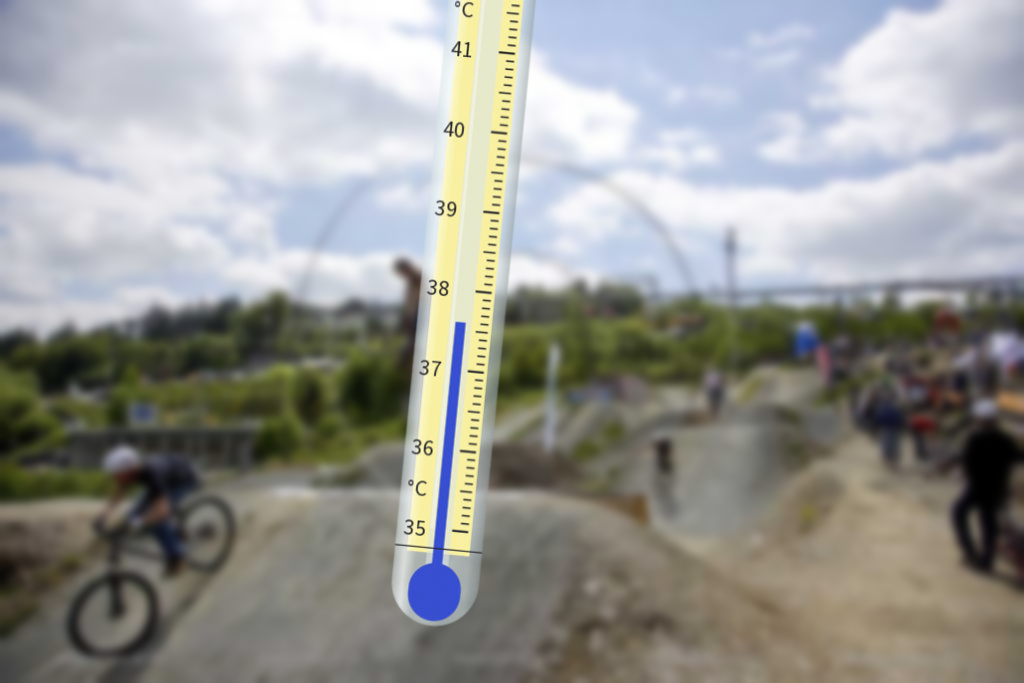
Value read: 37.6 °C
